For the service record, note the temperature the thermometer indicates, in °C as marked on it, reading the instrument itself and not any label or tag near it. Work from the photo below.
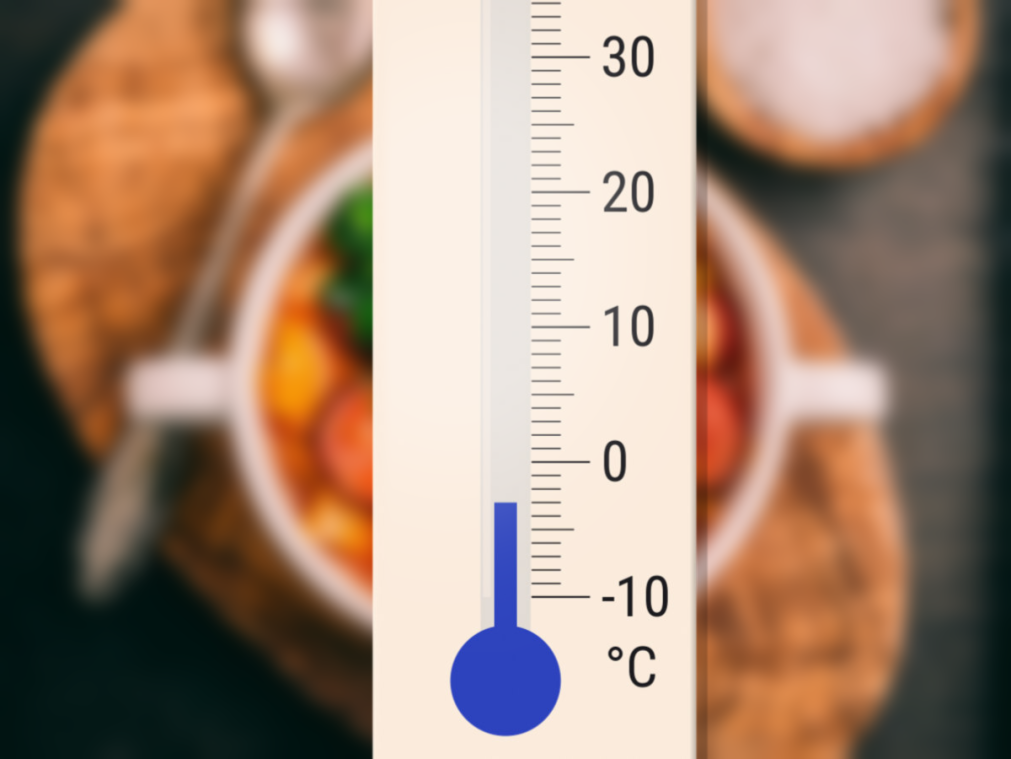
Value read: -3 °C
